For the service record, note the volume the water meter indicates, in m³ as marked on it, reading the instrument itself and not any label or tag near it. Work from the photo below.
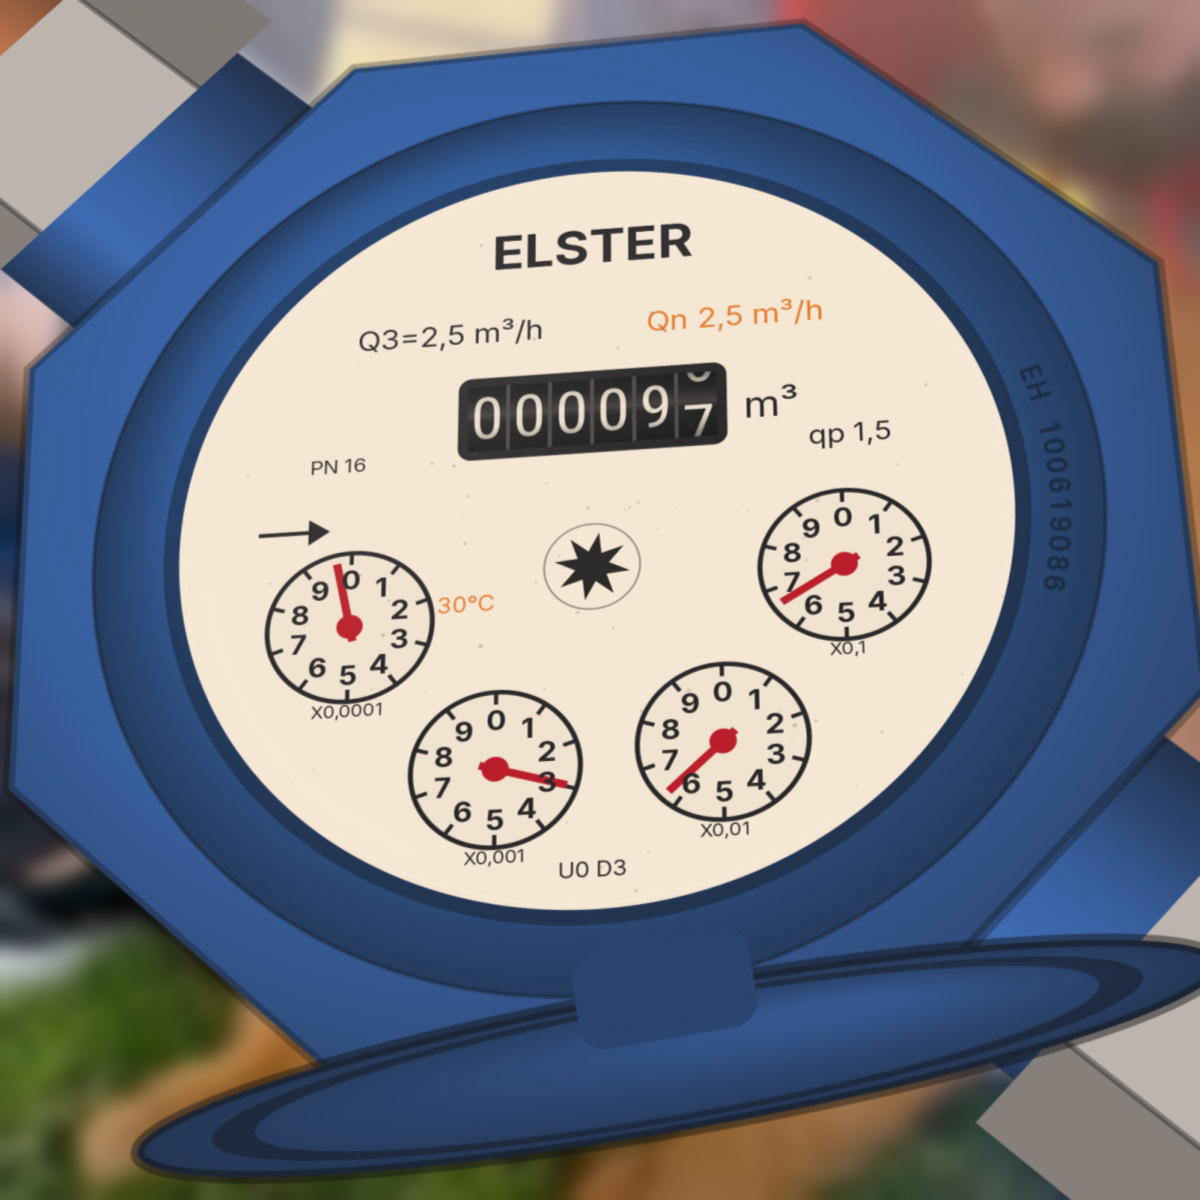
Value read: 96.6629 m³
